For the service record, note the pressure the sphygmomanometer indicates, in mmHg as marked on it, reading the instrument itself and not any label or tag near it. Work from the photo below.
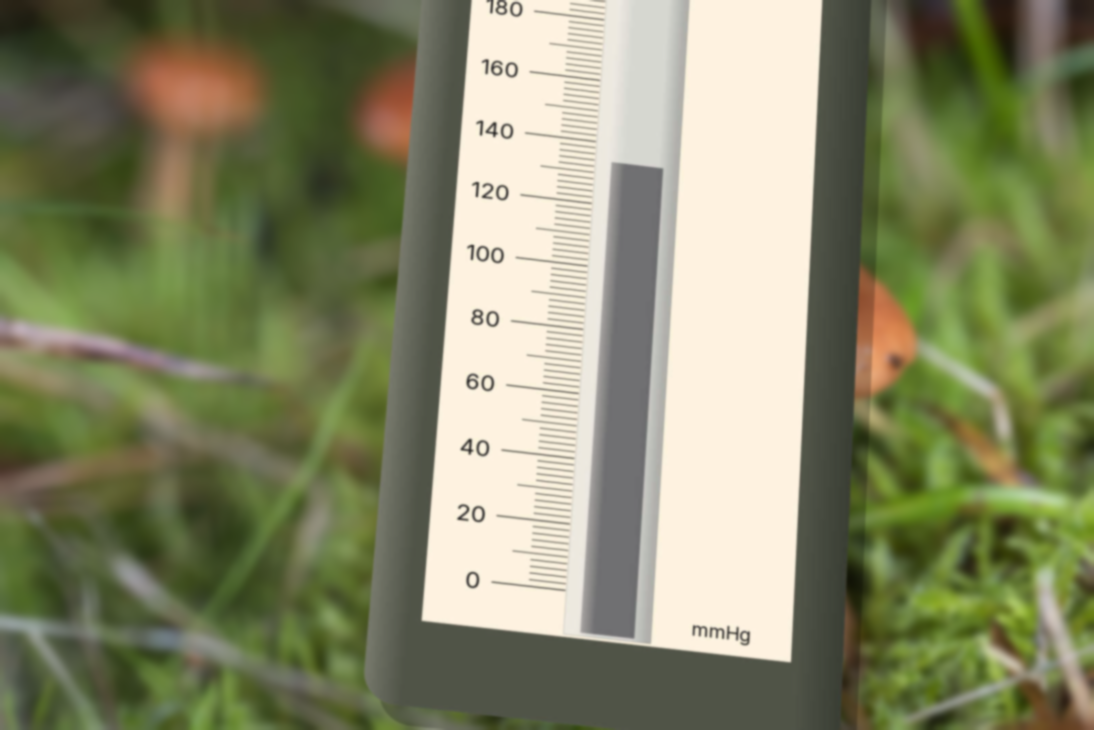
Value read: 134 mmHg
